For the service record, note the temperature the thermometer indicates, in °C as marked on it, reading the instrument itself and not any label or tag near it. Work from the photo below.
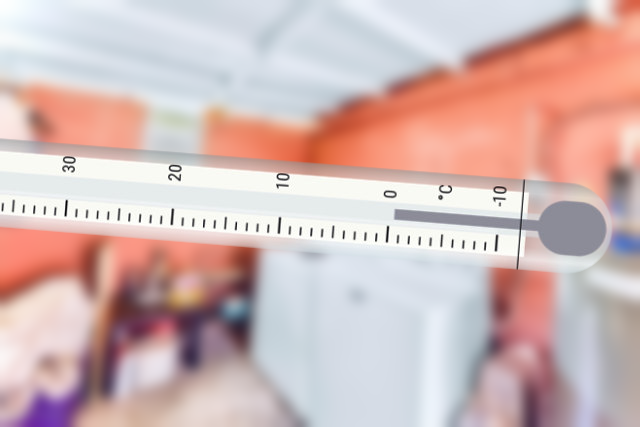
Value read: -0.5 °C
